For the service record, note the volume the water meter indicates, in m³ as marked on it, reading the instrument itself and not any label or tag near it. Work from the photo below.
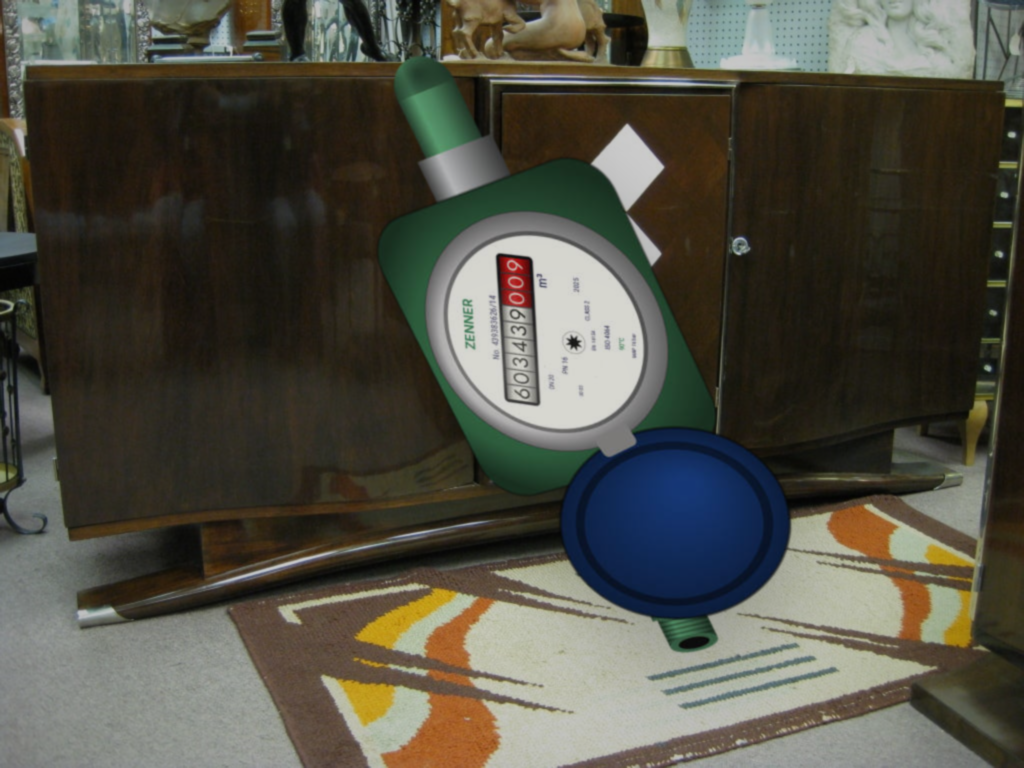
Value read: 603439.009 m³
